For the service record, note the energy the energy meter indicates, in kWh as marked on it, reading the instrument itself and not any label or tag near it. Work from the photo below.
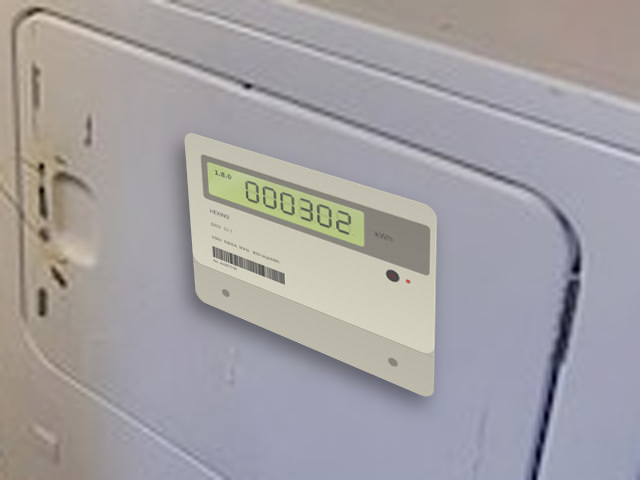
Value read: 302 kWh
